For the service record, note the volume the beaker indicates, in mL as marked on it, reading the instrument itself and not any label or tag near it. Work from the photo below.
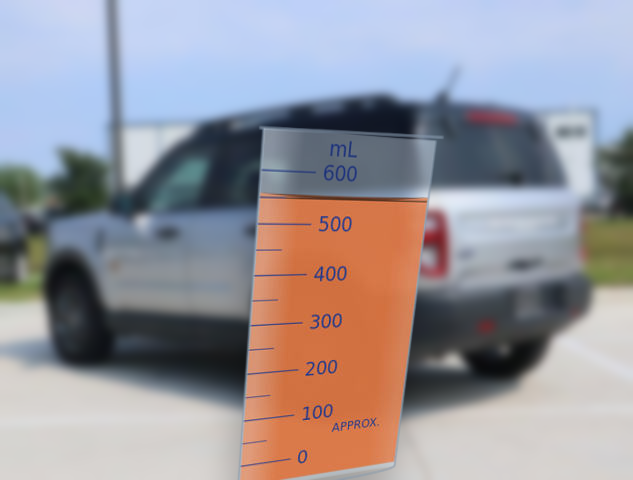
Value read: 550 mL
